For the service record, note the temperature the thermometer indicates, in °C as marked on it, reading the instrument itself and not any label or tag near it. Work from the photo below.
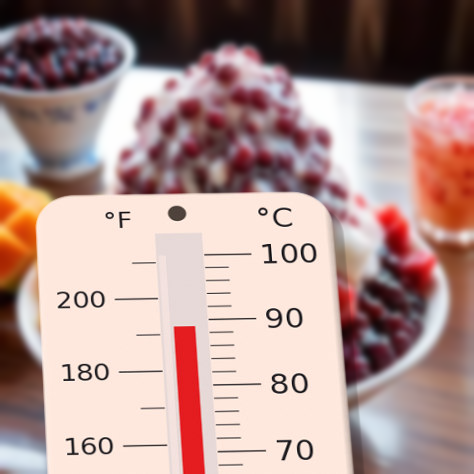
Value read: 89 °C
